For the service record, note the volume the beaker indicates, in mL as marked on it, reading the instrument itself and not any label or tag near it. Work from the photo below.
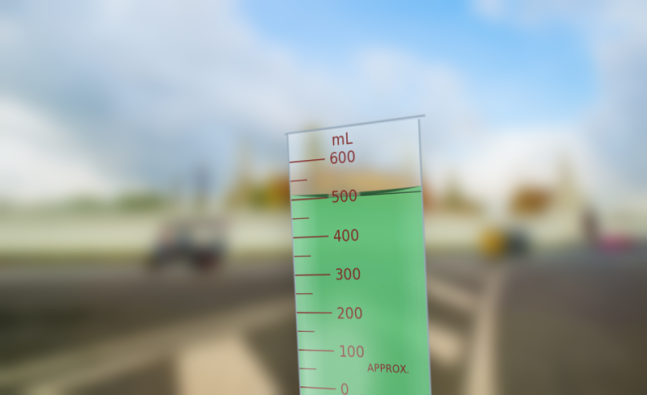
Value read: 500 mL
